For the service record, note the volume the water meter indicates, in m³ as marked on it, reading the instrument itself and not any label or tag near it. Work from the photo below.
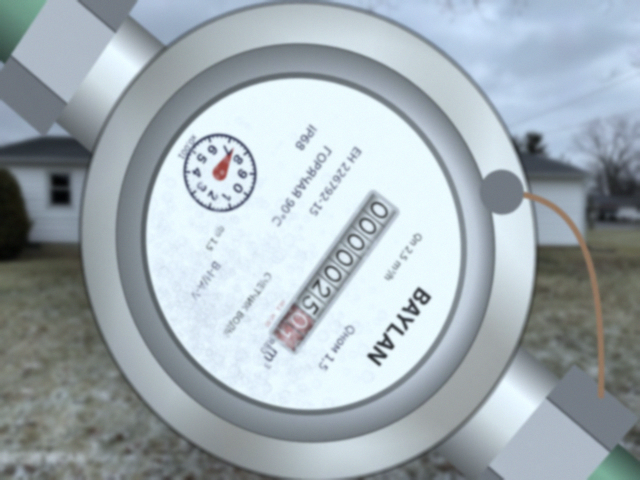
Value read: 25.007 m³
